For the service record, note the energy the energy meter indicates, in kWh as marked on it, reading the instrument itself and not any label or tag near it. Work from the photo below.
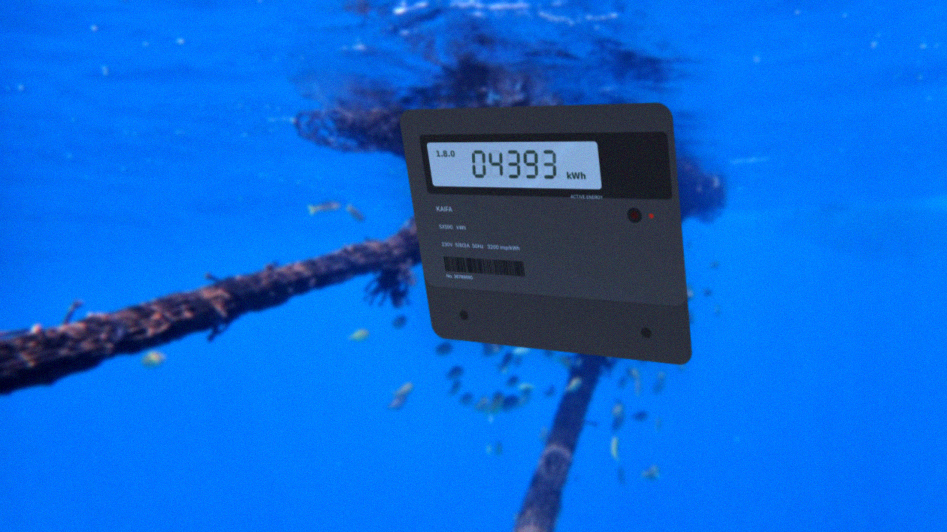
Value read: 4393 kWh
